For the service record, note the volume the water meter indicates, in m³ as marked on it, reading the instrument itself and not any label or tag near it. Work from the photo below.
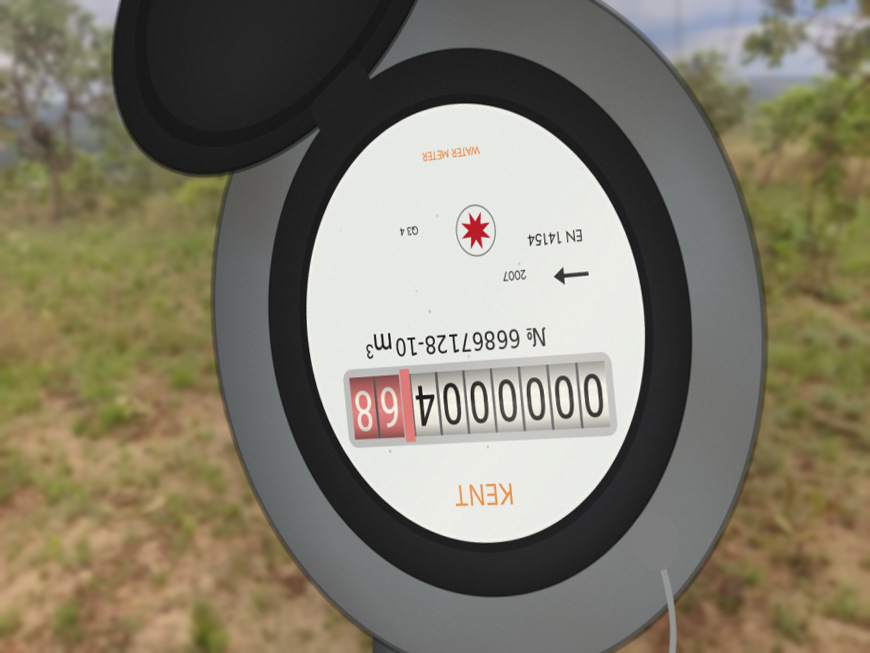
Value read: 4.68 m³
